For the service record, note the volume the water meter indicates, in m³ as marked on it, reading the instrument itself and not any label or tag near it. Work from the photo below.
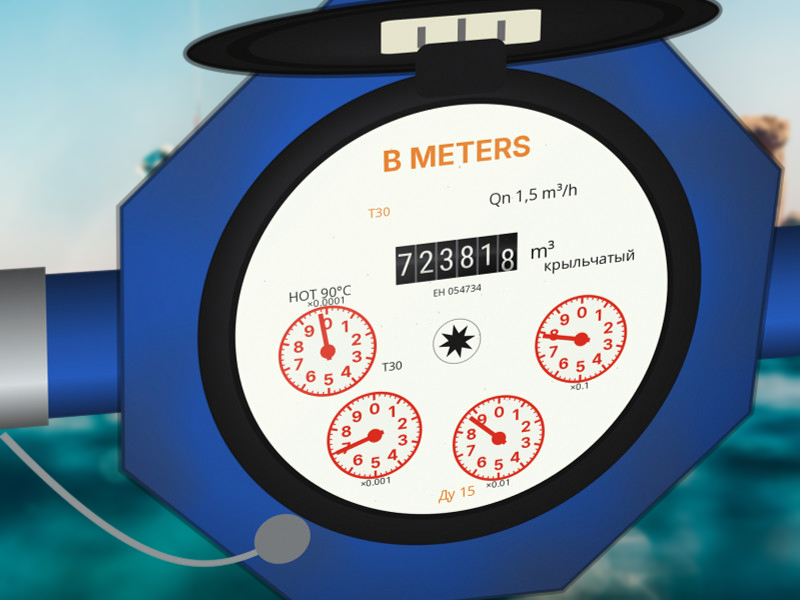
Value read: 723817.7869 m³
